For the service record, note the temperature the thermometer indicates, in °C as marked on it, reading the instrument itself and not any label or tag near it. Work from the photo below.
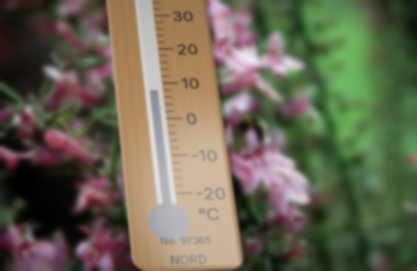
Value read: 8 °C
